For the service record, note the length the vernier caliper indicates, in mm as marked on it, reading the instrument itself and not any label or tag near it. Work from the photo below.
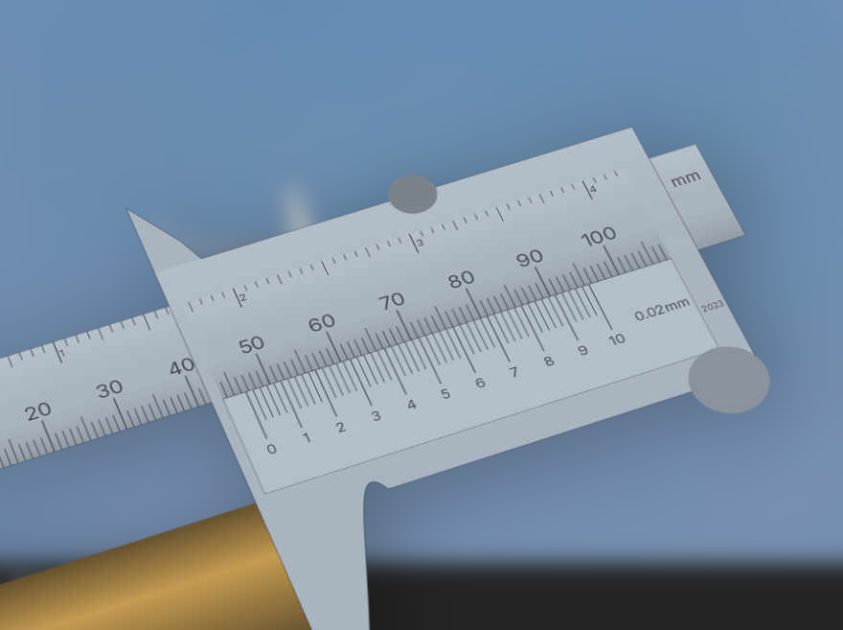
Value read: 46.6 mm
